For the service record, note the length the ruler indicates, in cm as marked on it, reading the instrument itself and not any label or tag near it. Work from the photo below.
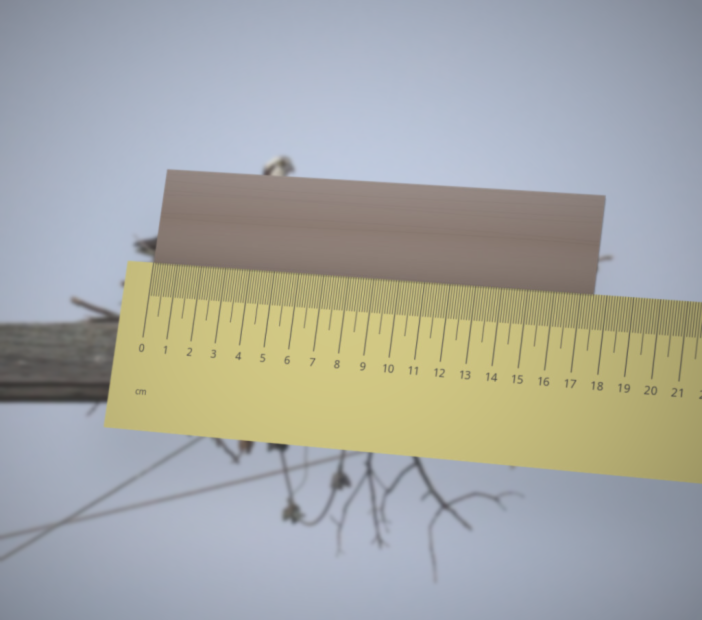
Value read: 17.5 cm
